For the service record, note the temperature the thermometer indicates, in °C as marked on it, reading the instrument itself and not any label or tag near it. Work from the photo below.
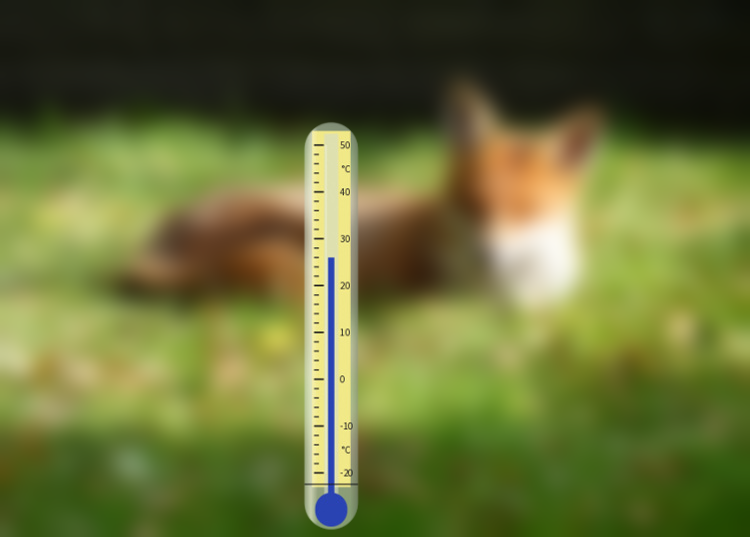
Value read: 26 °C
